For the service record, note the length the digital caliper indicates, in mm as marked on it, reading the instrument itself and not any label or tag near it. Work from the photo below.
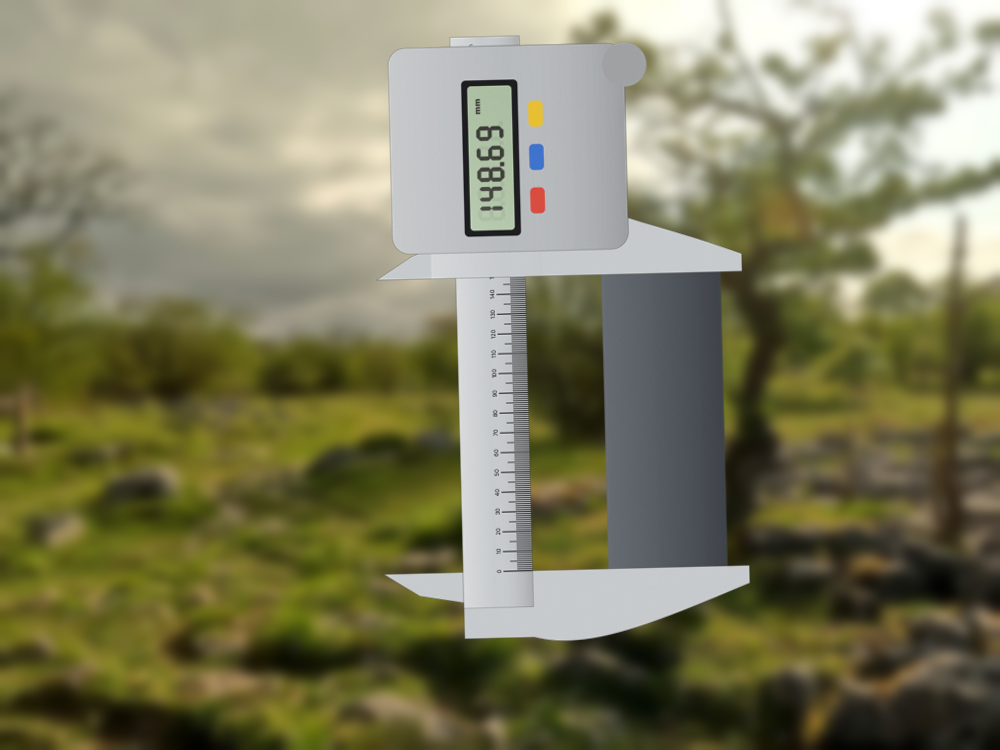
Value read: 148.69 mm
